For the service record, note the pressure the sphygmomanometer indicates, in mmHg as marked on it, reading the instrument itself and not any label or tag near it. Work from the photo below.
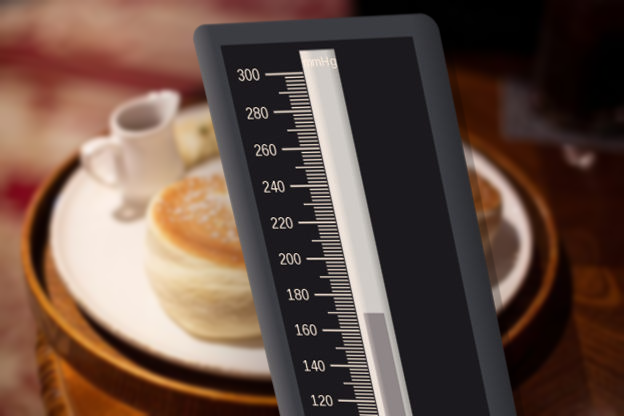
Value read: 170 mmHg
